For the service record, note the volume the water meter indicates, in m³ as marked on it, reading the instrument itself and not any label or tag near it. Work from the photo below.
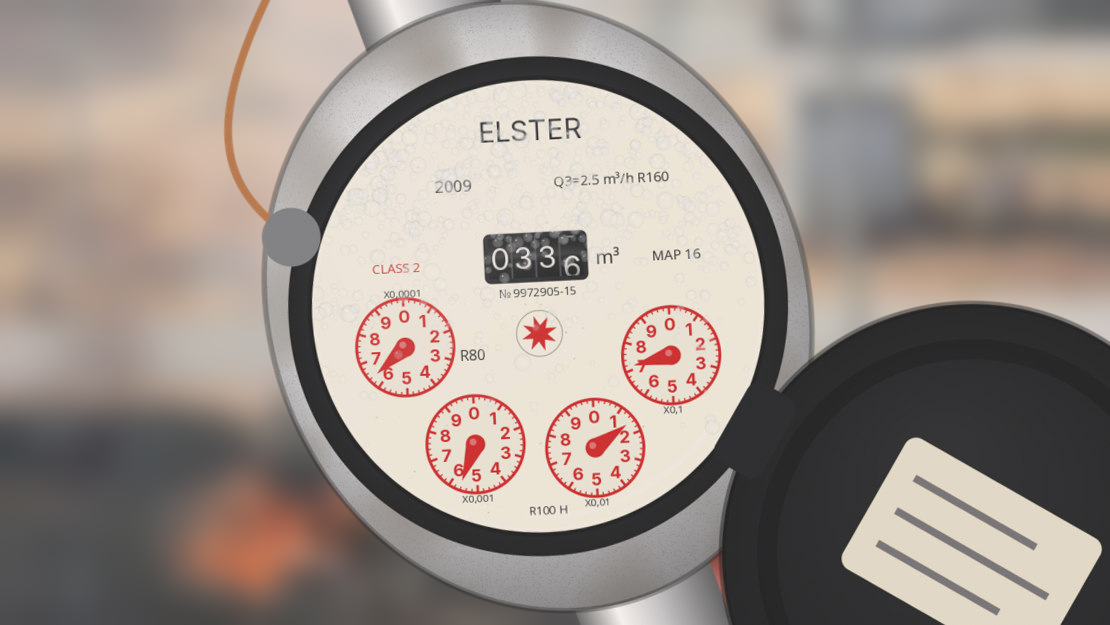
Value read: 335.7156 m³
